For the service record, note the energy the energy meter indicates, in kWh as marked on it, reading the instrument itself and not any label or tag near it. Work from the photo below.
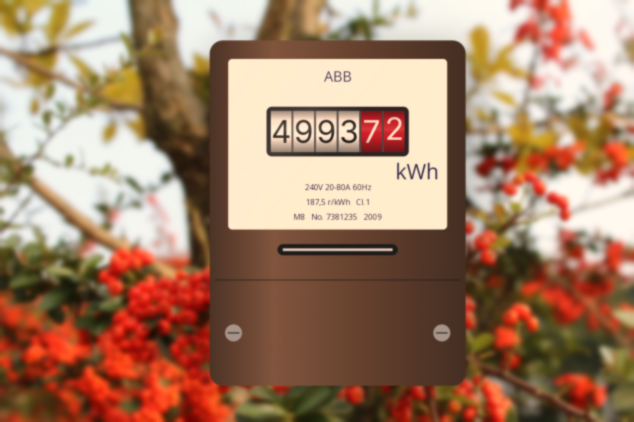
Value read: 4993.72 kWh
